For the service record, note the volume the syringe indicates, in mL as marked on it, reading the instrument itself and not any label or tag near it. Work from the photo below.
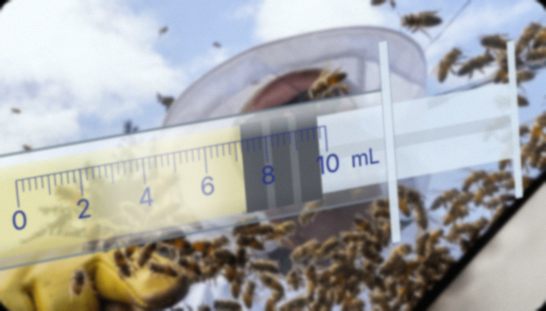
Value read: 7.2 mL
